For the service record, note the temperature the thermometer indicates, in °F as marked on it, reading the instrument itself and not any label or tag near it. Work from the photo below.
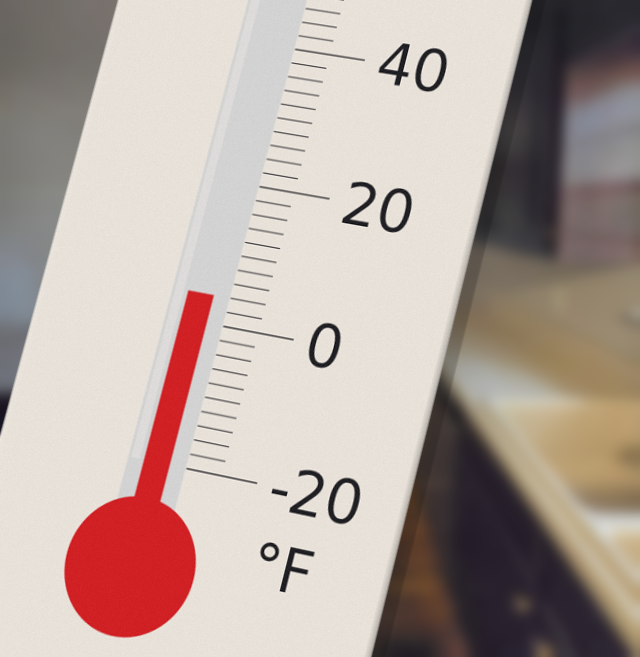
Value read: 4 °F
